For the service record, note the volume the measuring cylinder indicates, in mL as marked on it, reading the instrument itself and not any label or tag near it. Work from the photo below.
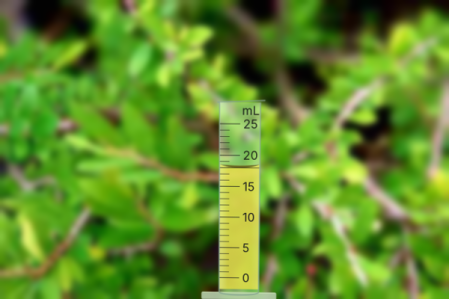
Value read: 18 mL
